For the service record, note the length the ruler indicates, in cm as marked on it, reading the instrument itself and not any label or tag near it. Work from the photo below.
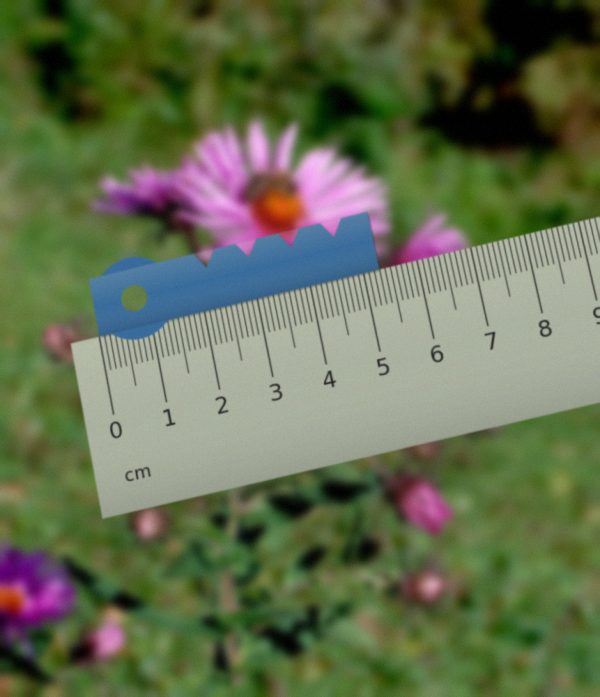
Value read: 5.3 cm
